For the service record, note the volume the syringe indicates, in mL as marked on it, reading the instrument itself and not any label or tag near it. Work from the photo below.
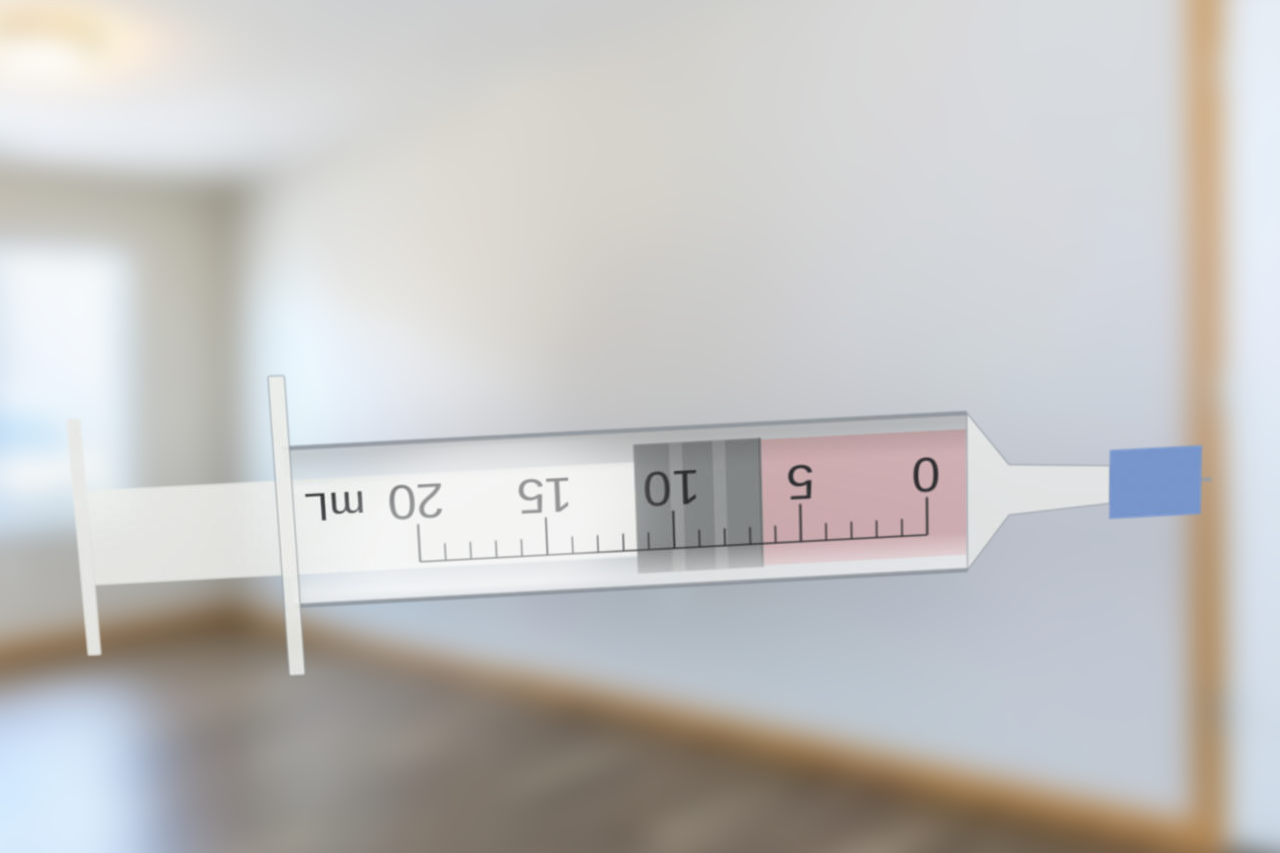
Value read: 6.5 mL
